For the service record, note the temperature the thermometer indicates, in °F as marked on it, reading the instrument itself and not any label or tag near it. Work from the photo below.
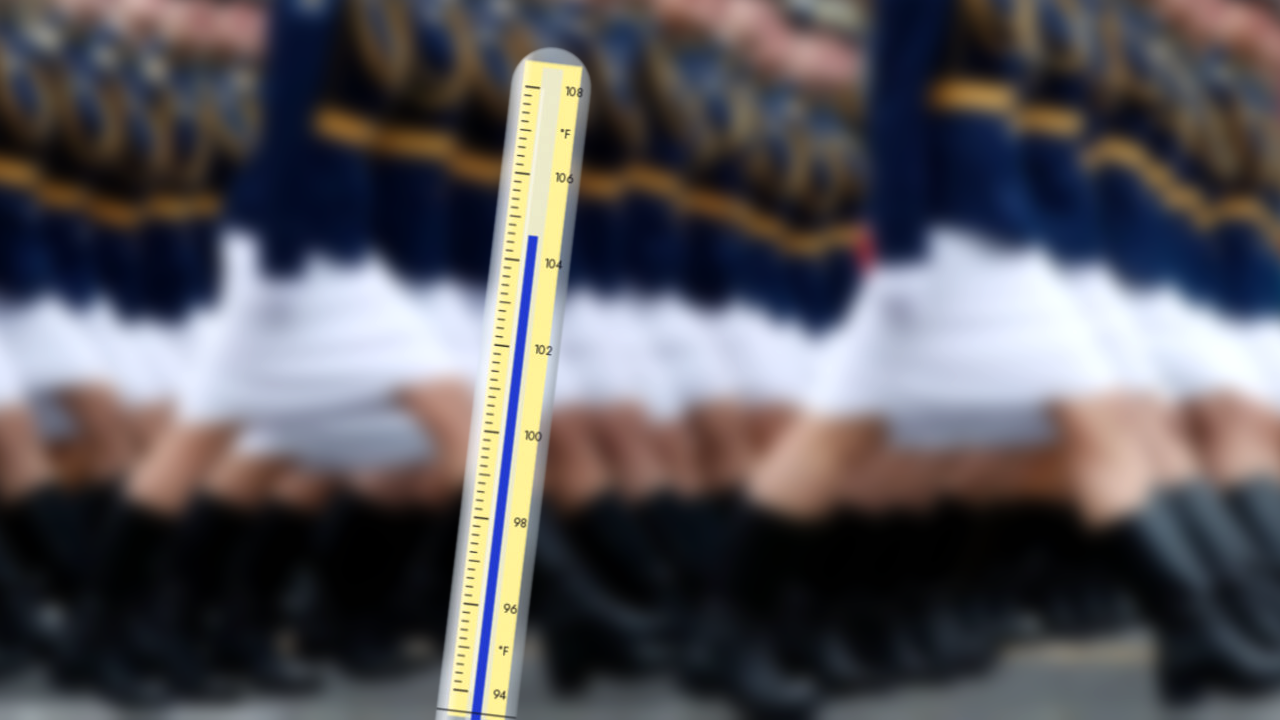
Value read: 104.6 °F
